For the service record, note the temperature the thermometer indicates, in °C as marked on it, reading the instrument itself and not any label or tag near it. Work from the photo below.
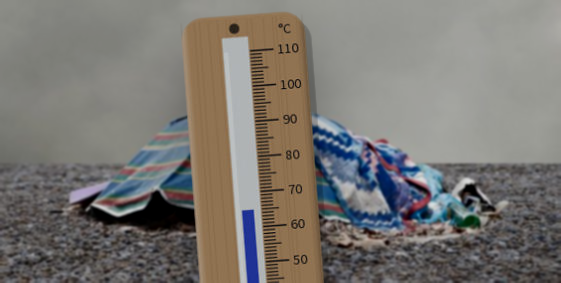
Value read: 65 °C
